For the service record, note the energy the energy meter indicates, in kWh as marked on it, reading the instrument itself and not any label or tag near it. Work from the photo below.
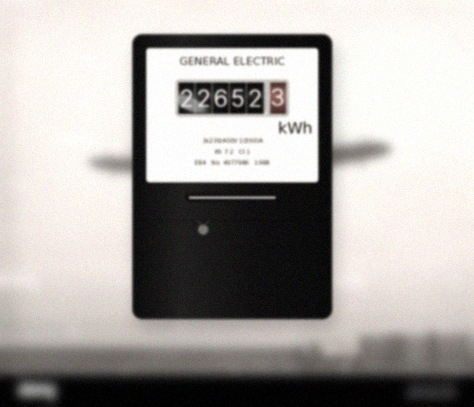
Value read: 22652.3 kWh
